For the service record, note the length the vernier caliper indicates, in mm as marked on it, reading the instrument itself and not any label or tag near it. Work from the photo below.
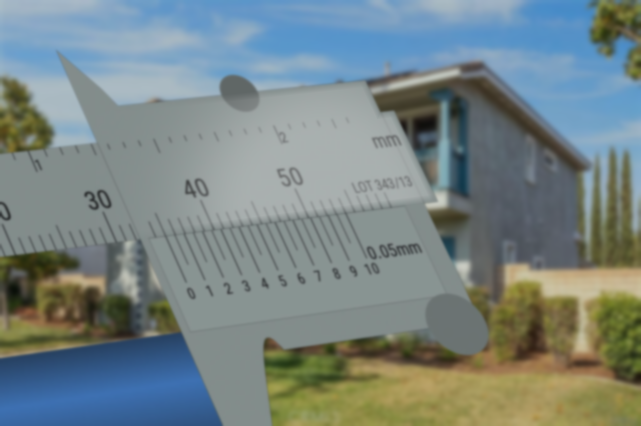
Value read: 35.0 mm
